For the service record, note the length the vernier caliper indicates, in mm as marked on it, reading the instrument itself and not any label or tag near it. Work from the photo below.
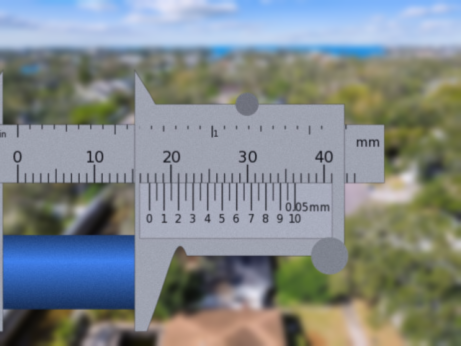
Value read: 17.2 mm
